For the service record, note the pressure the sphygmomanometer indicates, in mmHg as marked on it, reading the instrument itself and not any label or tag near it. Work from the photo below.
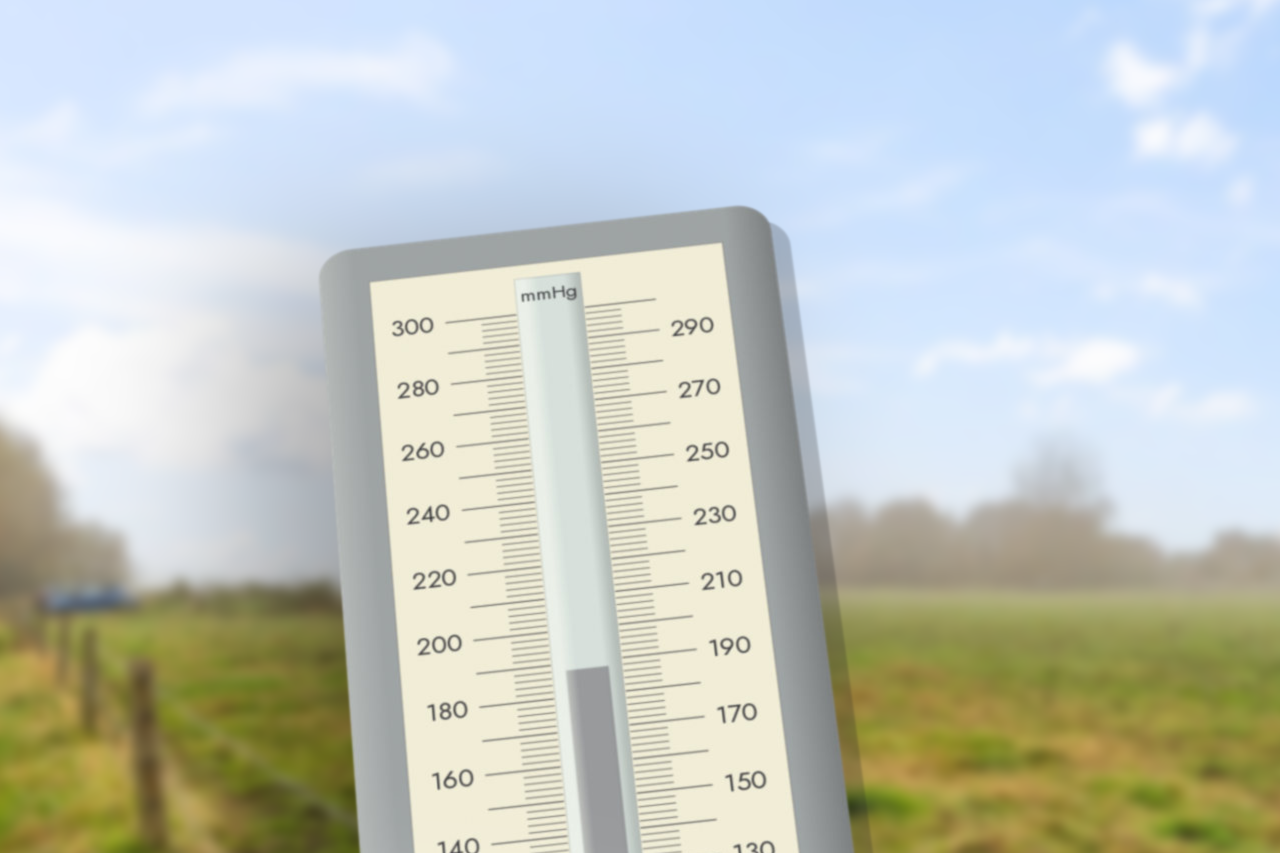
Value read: 188 mmHg
